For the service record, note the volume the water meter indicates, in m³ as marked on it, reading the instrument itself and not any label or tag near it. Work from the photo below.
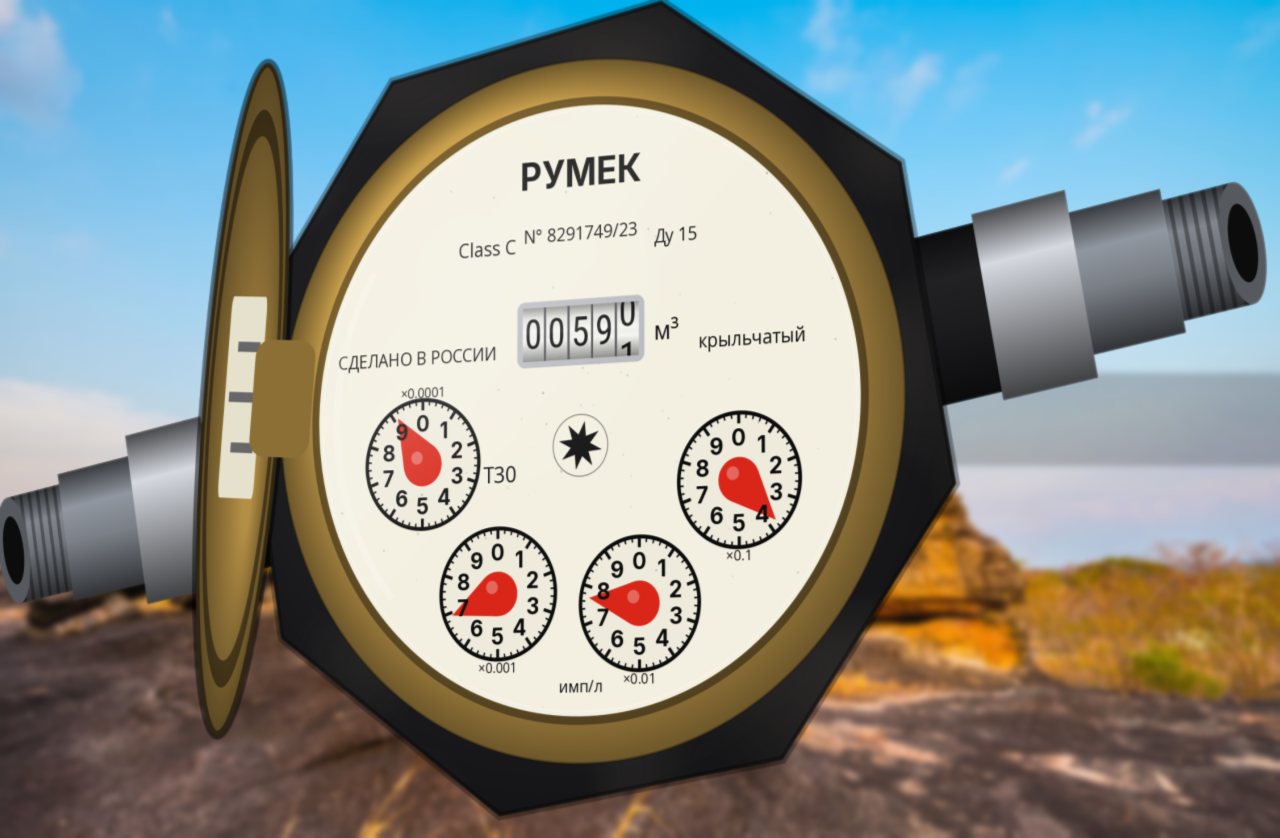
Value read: 590.3769 m³
